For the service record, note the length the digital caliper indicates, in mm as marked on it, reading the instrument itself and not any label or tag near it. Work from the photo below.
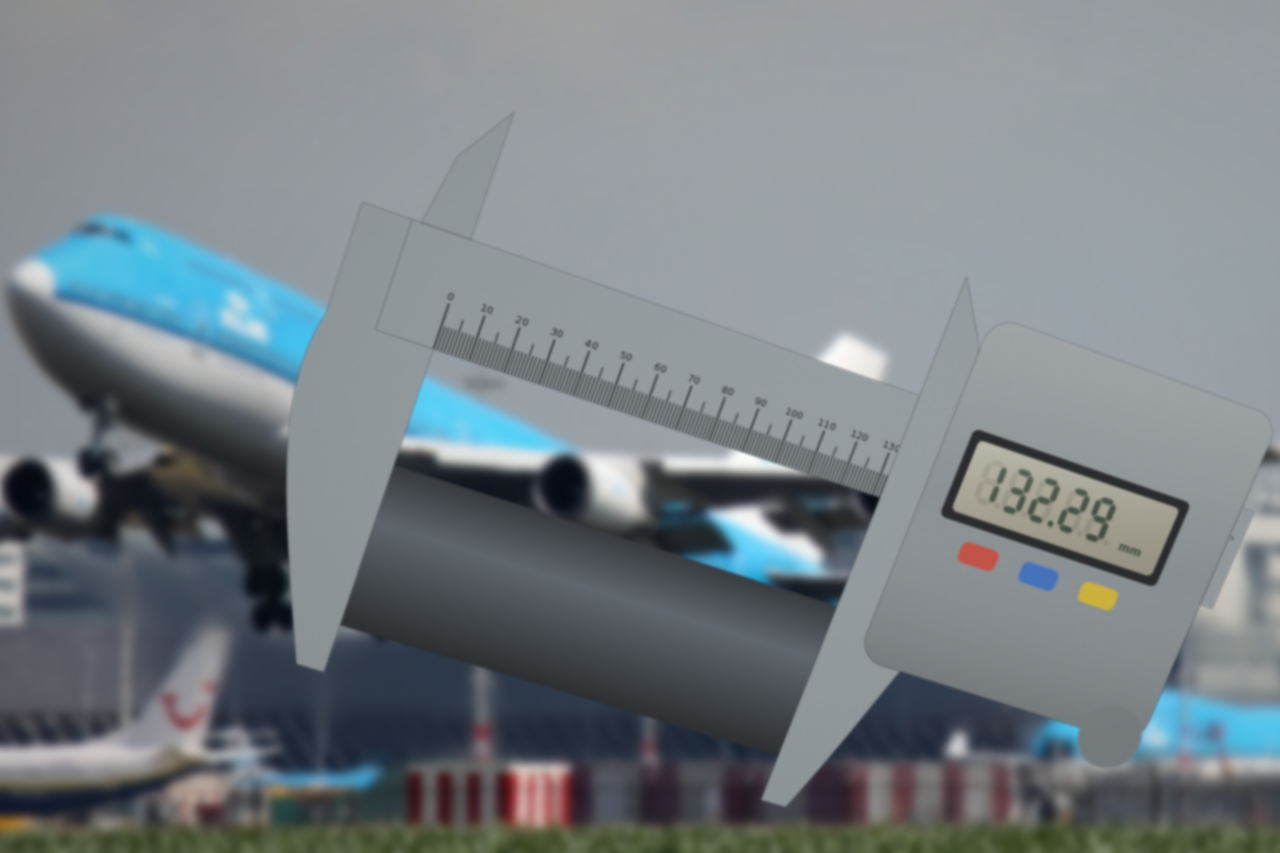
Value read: 132.29 mm
